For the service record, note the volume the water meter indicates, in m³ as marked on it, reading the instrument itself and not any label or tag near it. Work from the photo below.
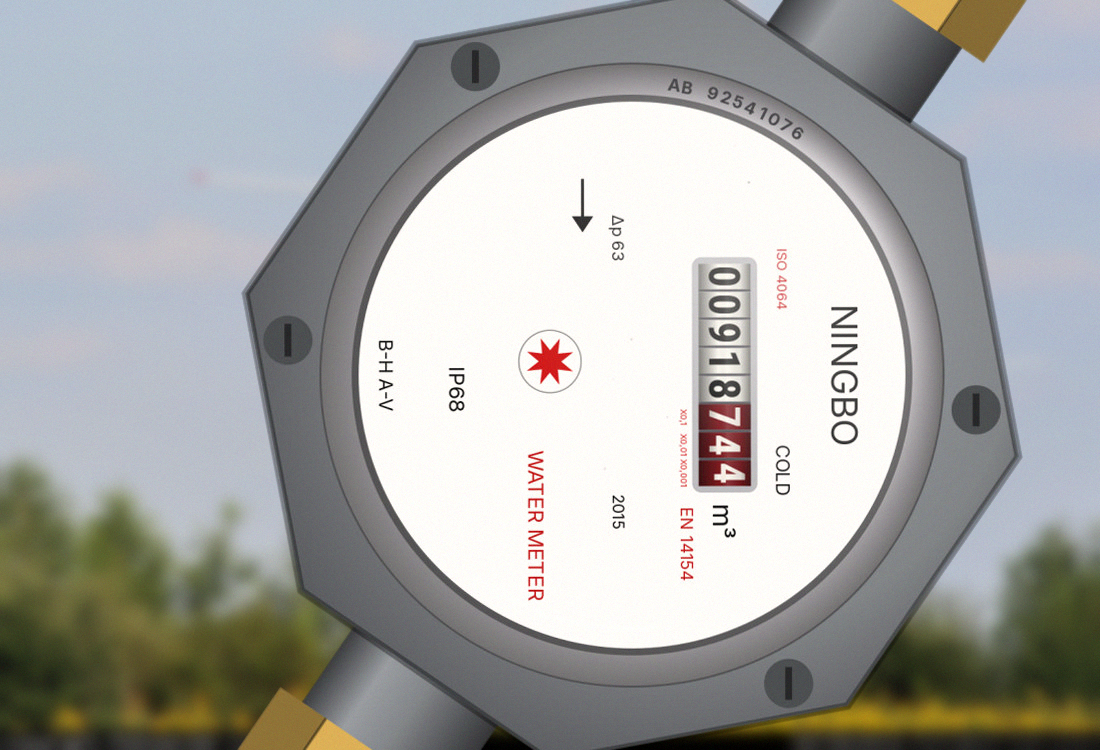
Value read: 918.744 m³
